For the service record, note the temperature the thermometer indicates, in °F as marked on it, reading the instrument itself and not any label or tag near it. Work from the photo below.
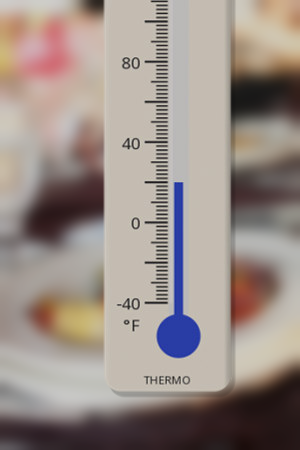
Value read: 20 °F
